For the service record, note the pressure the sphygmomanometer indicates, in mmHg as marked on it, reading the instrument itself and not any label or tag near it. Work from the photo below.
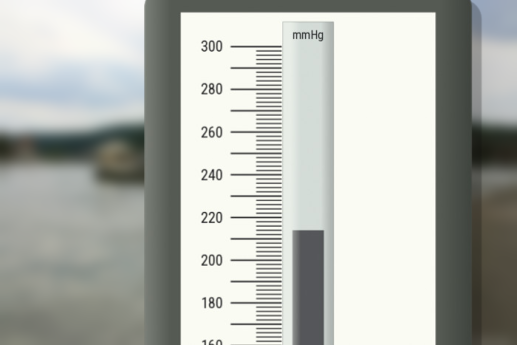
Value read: 214 mmHg
